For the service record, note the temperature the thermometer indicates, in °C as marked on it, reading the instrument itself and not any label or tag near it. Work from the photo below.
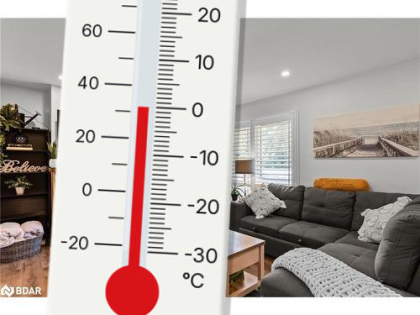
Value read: 0 °C
